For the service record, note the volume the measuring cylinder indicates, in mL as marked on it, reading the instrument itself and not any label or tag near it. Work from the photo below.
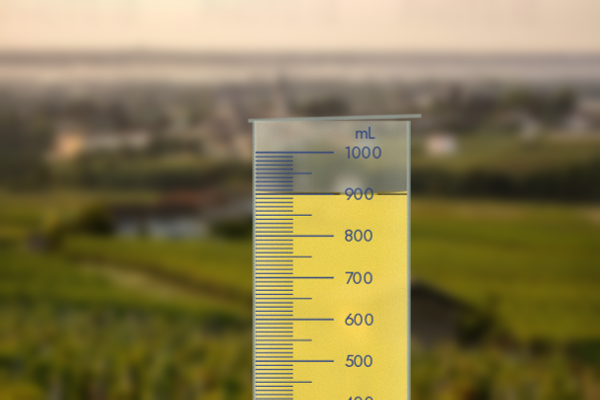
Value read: 900 mL
